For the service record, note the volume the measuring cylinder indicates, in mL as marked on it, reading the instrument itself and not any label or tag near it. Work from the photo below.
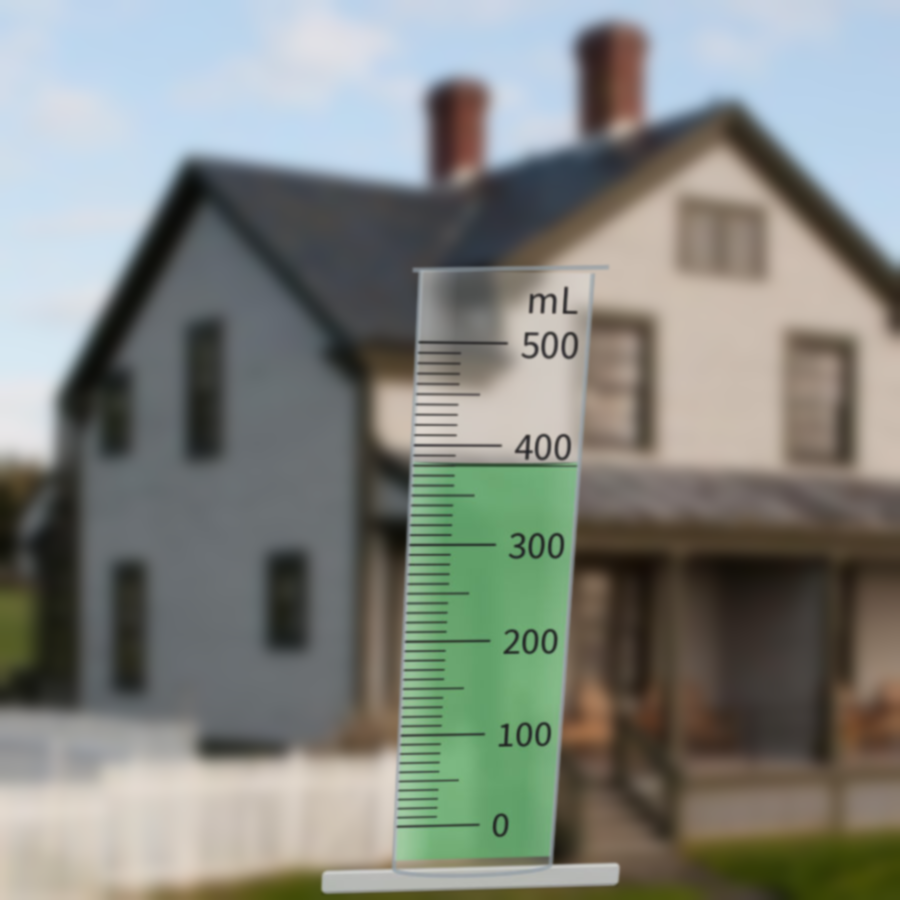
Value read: 380 mL
